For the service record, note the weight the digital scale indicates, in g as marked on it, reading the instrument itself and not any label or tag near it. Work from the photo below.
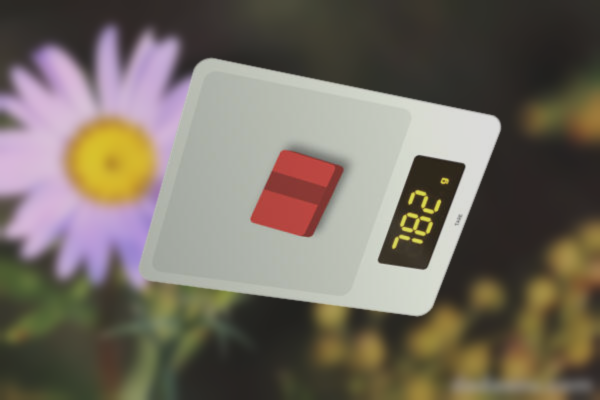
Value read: 782 g
